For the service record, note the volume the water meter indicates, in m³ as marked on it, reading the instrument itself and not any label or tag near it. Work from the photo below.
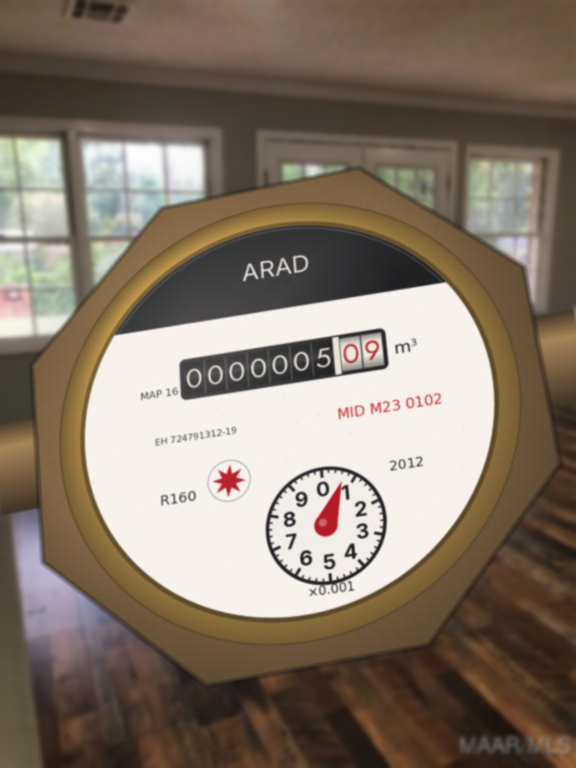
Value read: 5.090 m³
